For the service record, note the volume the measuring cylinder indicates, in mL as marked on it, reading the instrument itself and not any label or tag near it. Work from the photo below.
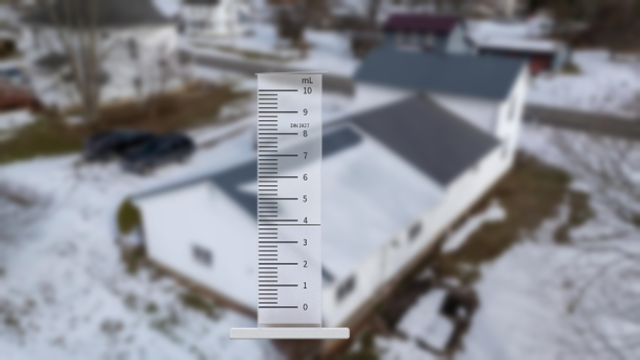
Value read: 3.8 mL
